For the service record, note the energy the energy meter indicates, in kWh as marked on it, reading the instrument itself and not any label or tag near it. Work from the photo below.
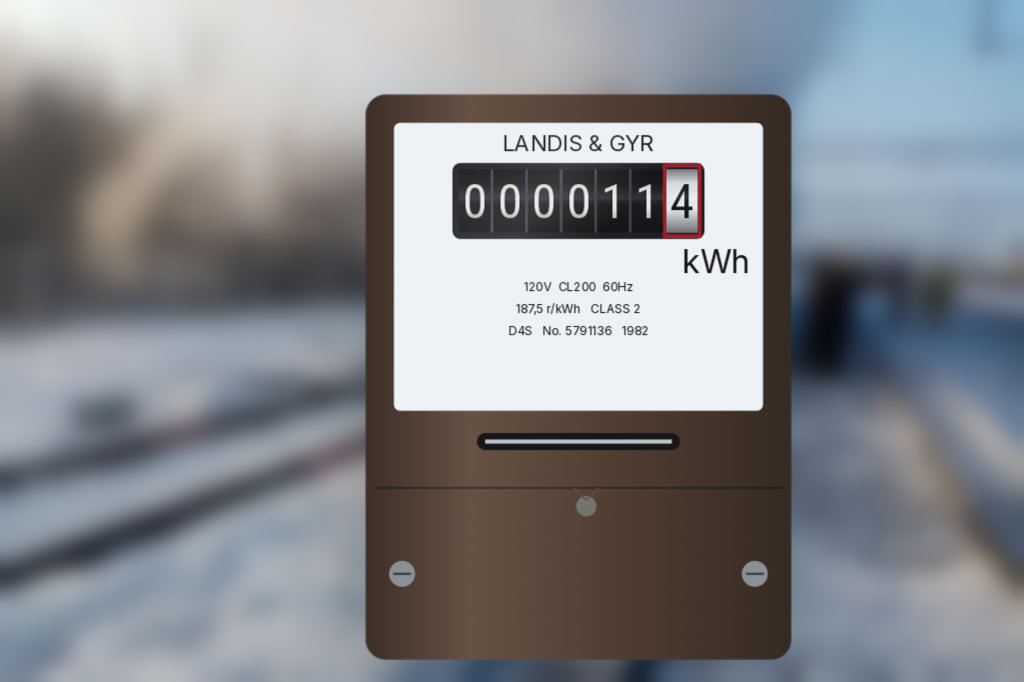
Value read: 11.4 kWh
